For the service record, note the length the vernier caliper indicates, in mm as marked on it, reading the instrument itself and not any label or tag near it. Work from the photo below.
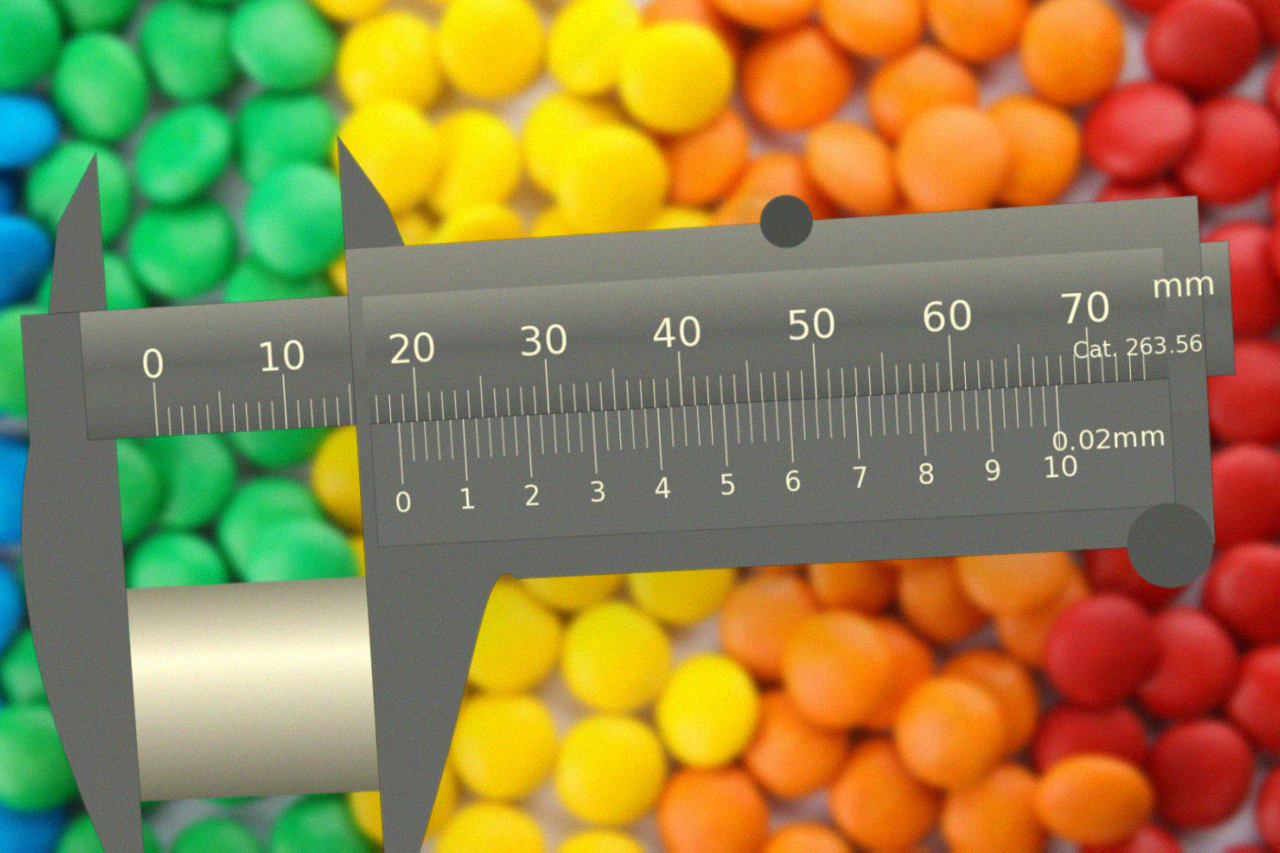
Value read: 18.6 mm
